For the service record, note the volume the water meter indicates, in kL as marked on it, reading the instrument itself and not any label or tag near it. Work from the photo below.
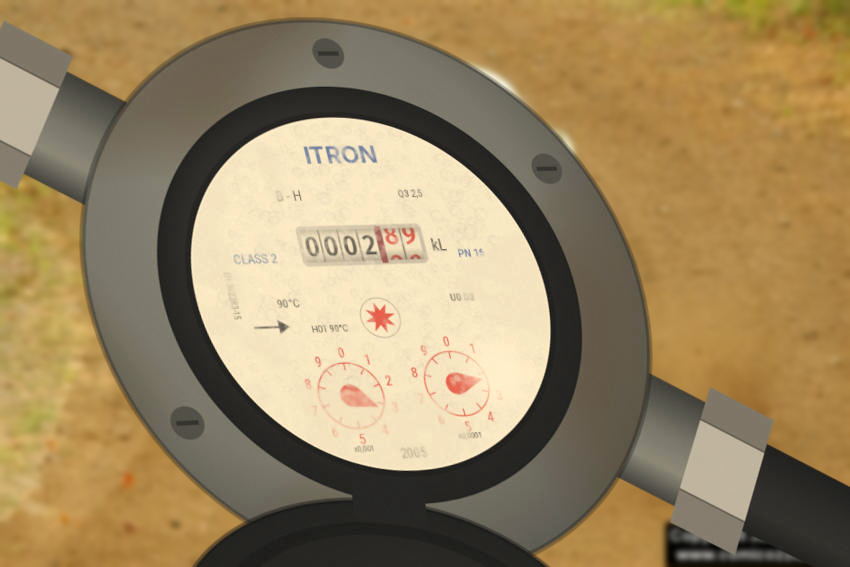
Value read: 2.8932 kL
